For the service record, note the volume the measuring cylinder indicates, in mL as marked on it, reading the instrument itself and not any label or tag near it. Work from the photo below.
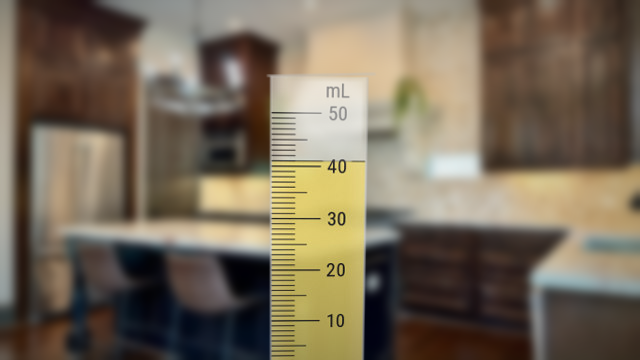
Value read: 41 mL
